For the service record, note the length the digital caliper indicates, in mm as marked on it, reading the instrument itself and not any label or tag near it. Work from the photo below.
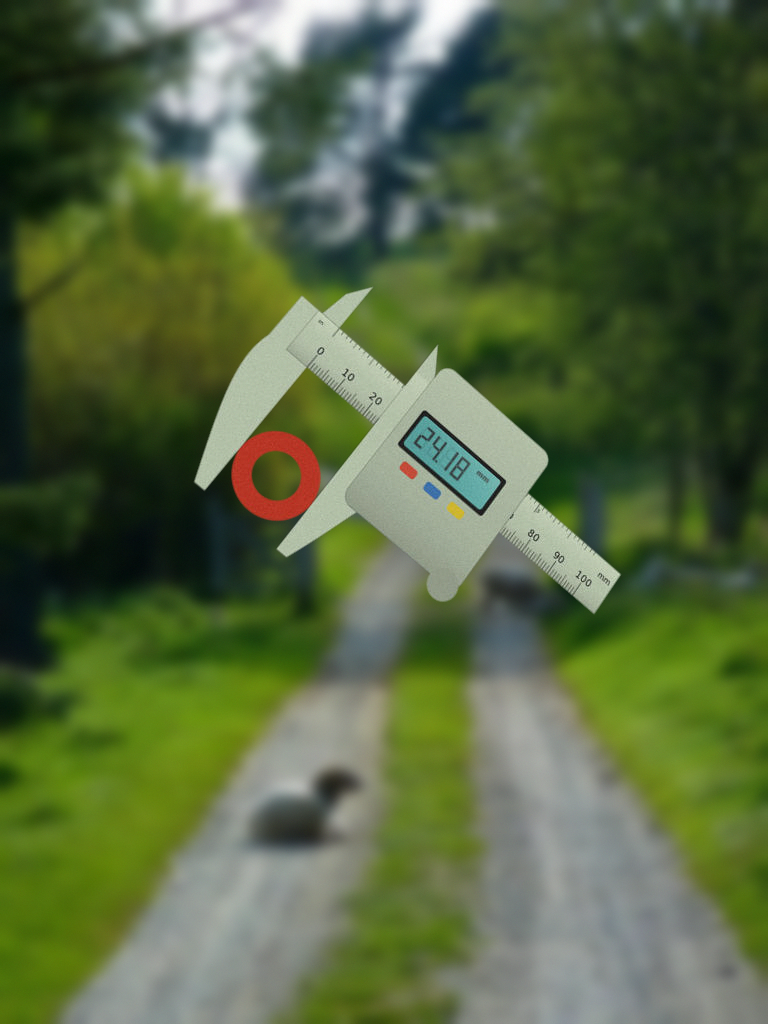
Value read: 24.18 mm
